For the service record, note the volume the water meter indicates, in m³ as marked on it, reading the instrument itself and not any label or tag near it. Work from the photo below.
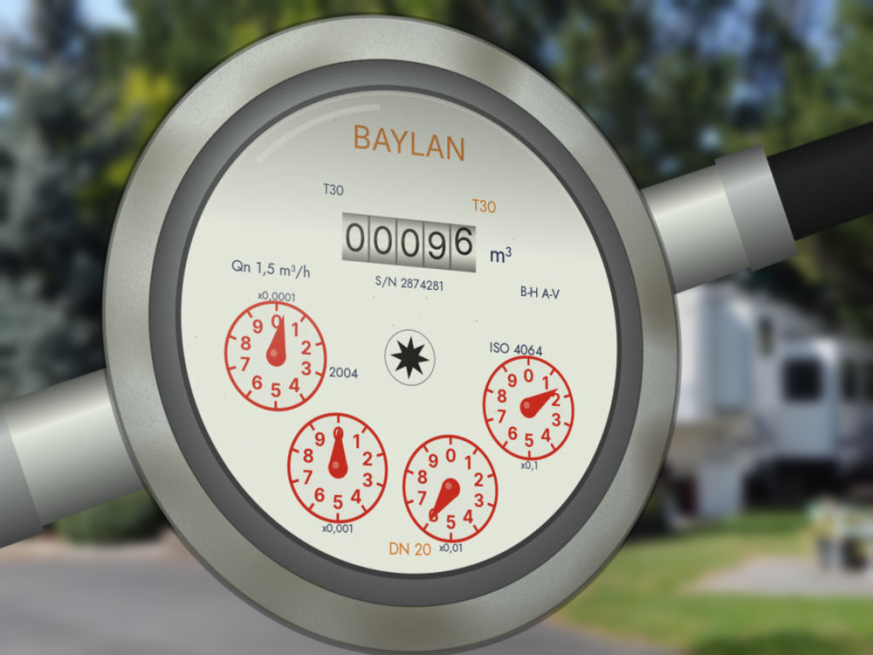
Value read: 96.1600 m³
